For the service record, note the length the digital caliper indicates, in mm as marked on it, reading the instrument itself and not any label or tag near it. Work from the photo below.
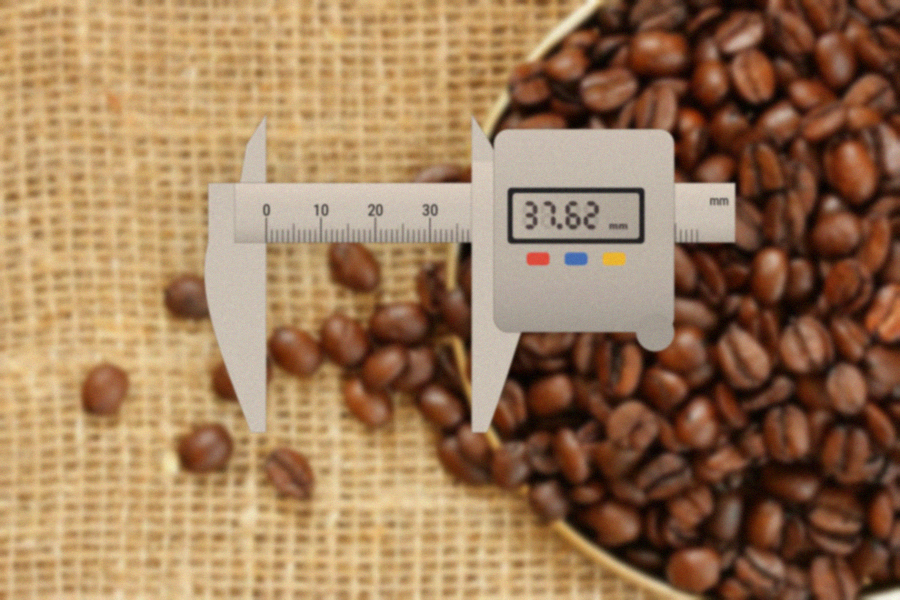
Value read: 37.62 mm
